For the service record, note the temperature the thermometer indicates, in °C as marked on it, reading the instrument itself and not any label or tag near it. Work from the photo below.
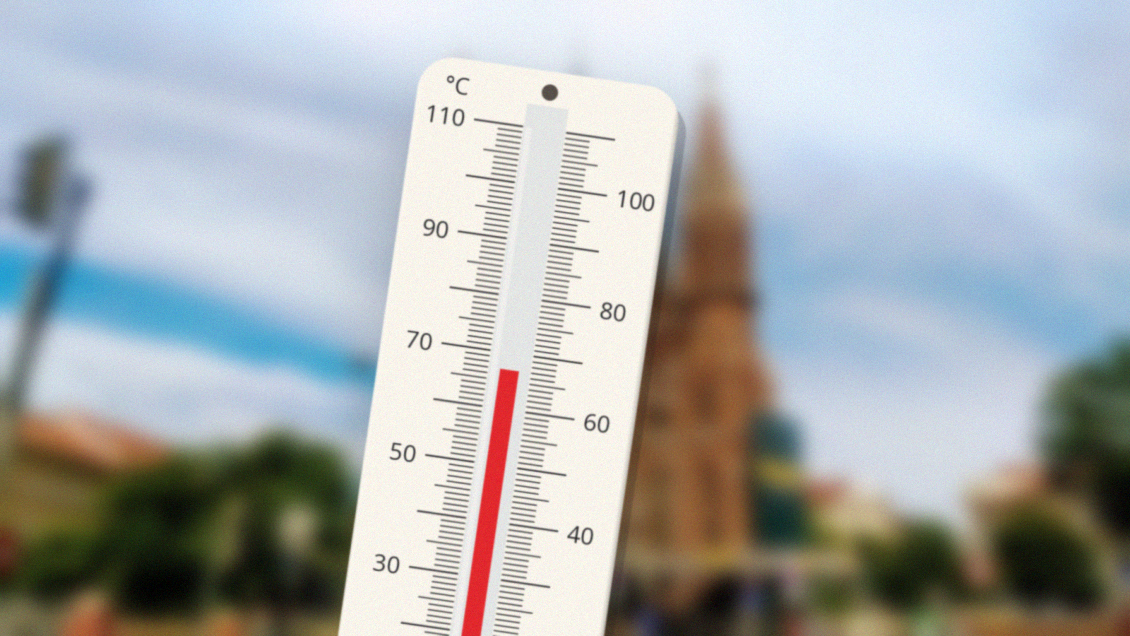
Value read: 67 °C
